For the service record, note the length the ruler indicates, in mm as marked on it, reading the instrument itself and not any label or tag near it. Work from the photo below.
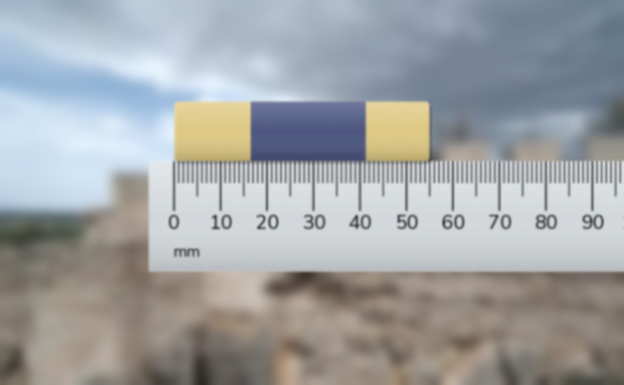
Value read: 55 mm
